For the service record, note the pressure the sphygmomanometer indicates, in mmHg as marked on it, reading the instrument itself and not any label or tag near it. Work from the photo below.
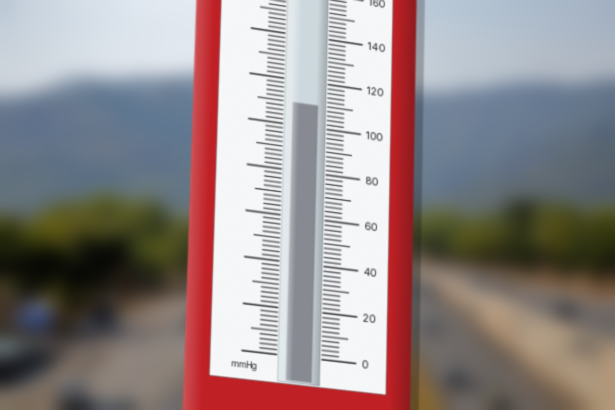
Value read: 110 mmHg
